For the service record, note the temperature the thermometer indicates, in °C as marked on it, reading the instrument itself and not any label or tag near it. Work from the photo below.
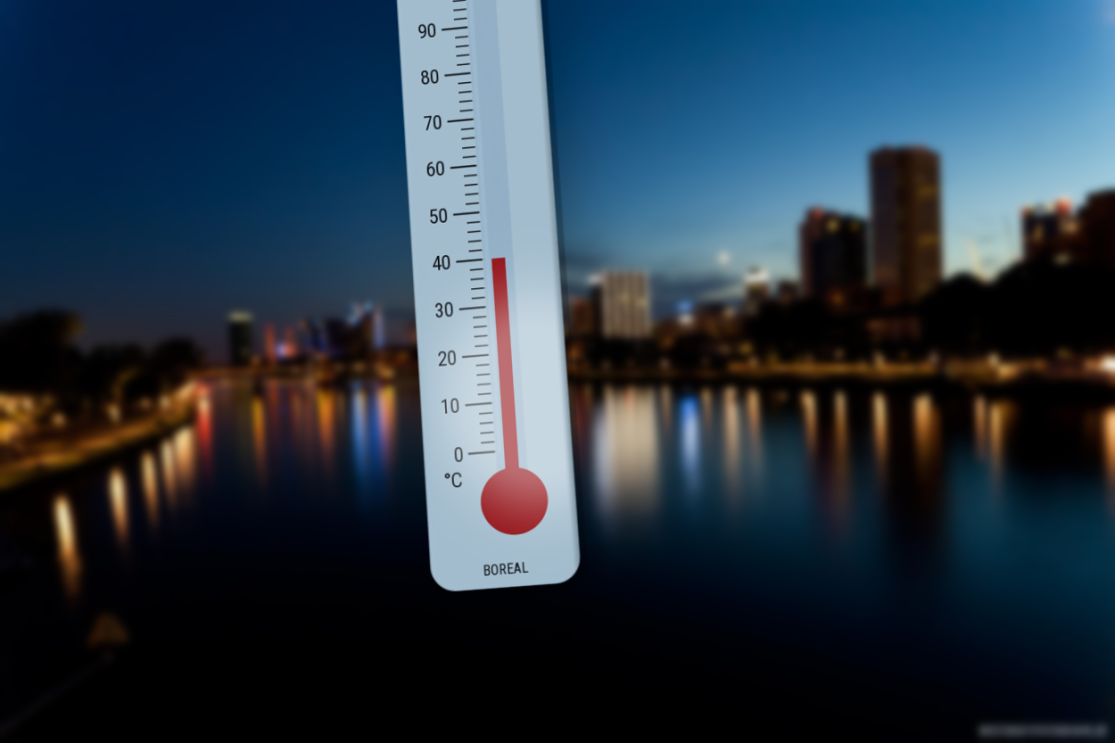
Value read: 40 °C
